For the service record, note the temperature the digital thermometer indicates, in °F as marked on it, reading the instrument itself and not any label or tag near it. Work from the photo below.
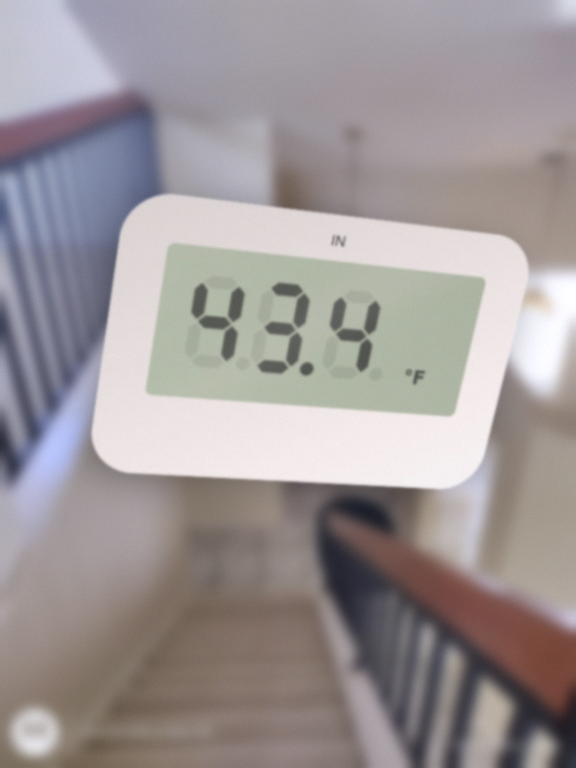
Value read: 43.4 °F
